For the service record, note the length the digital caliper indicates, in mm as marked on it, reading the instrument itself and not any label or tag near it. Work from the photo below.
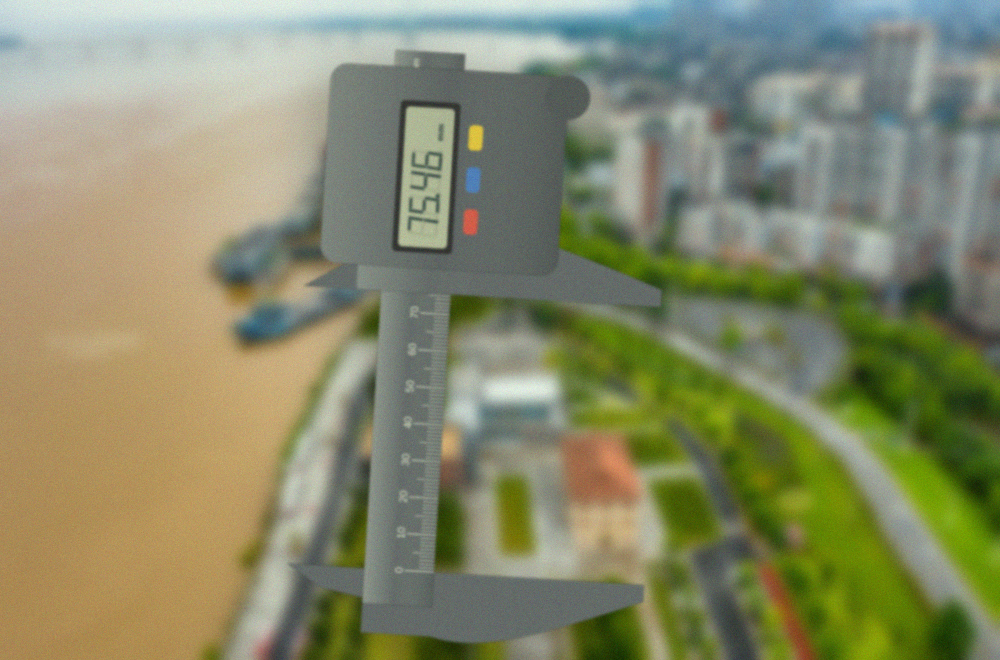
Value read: 75.46 mm
